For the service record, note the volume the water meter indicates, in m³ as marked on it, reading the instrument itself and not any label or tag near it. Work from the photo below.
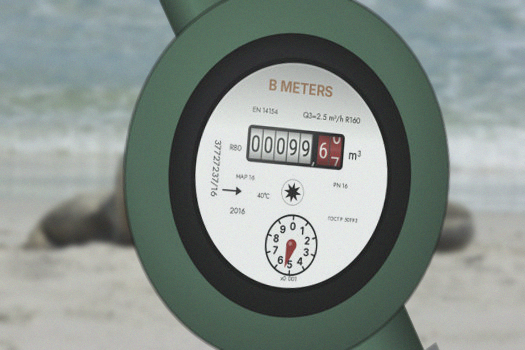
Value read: 99.665 m³
